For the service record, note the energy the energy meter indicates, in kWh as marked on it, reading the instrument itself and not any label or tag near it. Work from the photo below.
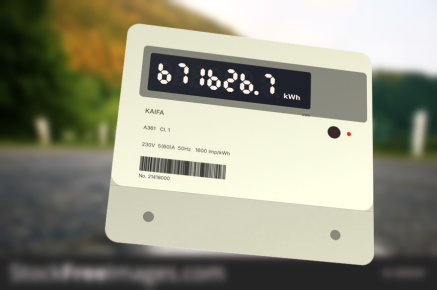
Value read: 671626.7 kWh
